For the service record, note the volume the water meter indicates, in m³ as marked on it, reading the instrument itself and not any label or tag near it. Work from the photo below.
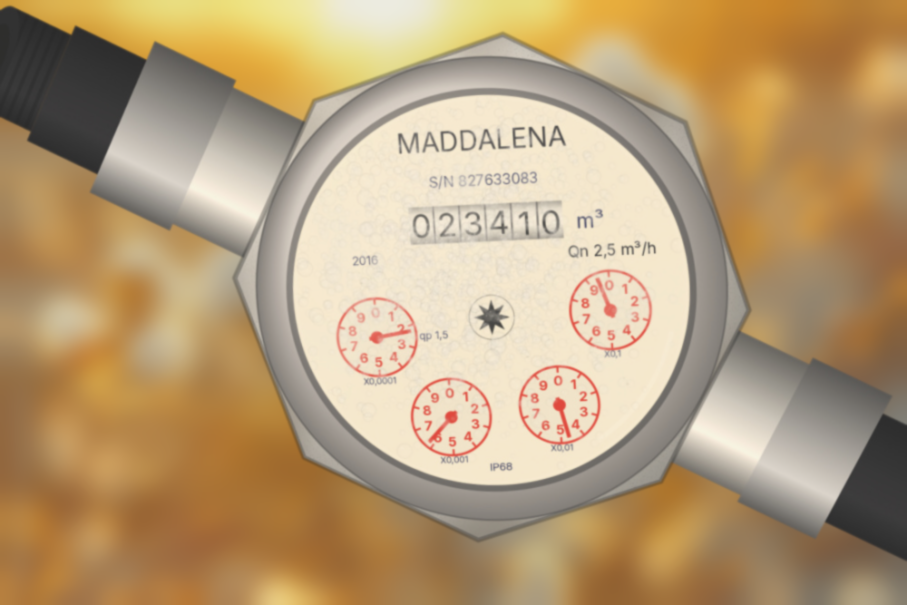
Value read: 23409.9462 m³
